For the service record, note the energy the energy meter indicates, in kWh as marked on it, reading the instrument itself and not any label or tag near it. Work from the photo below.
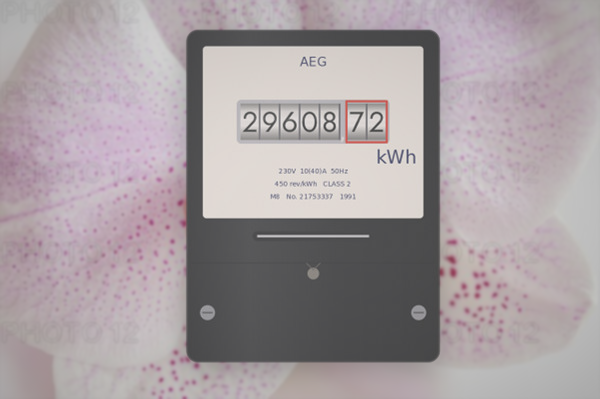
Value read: 29608.72 kWh
